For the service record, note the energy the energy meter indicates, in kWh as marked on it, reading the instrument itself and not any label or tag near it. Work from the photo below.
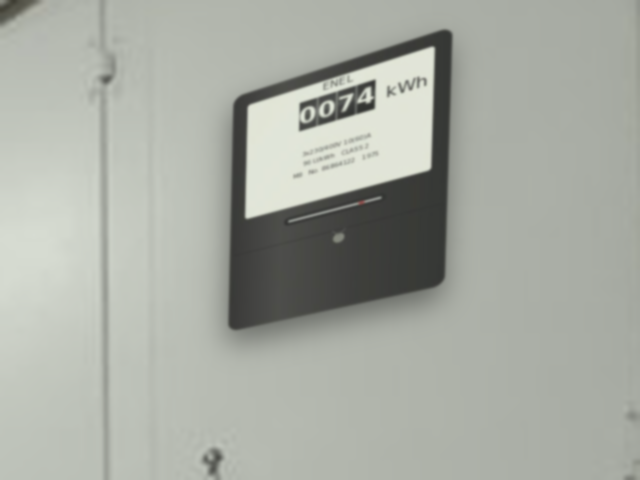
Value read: 74 kWh
